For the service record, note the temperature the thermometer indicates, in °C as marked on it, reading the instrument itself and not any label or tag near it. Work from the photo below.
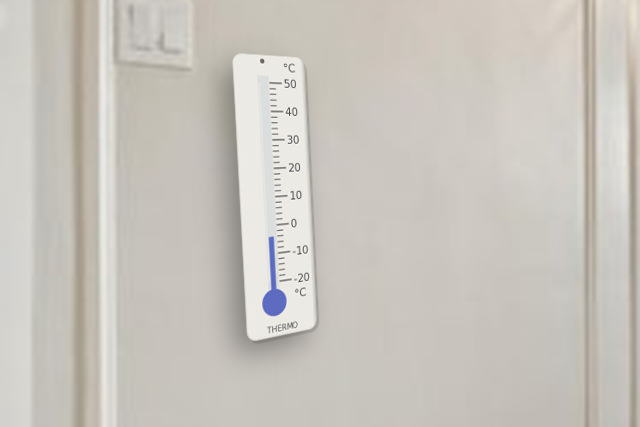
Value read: -4 °C
